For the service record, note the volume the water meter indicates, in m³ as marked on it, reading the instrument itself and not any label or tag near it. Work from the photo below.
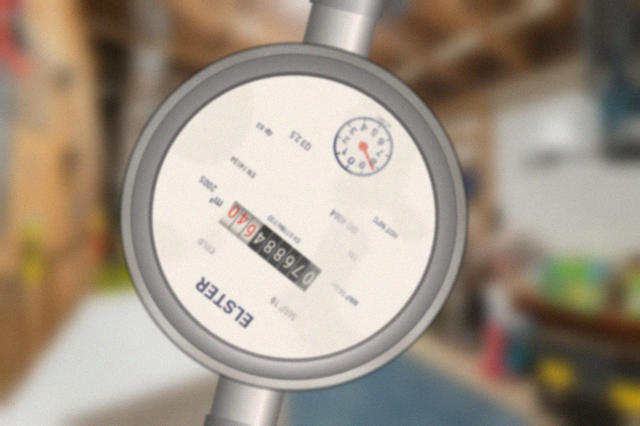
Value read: 76884.6398 m³
